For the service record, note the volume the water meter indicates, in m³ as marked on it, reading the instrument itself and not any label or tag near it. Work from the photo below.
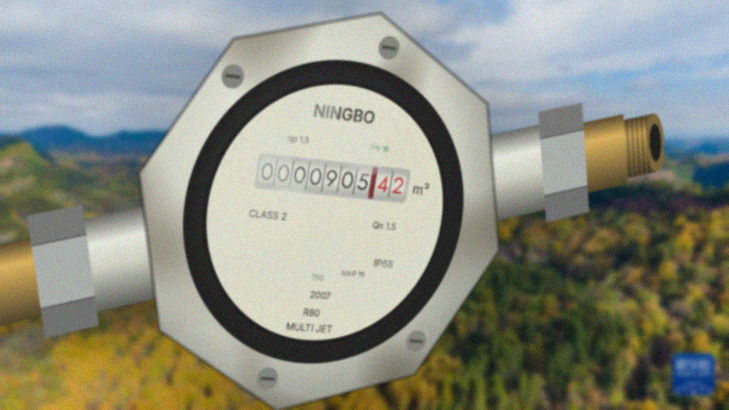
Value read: 905.42 m³
